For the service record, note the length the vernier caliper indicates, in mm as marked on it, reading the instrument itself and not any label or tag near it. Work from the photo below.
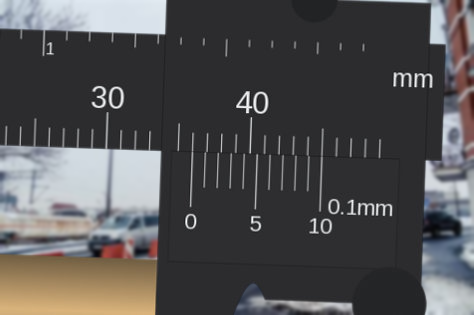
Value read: 36.0 mm
